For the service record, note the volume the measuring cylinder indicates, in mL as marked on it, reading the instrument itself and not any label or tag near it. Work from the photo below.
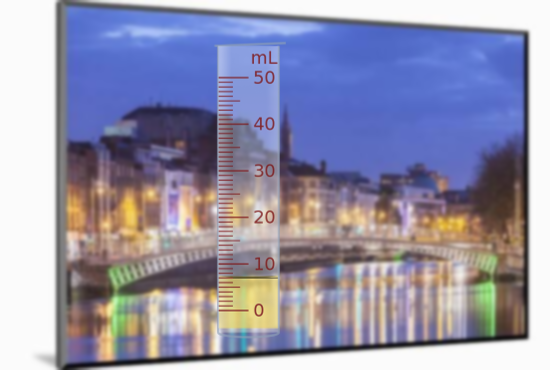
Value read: 7 mL
